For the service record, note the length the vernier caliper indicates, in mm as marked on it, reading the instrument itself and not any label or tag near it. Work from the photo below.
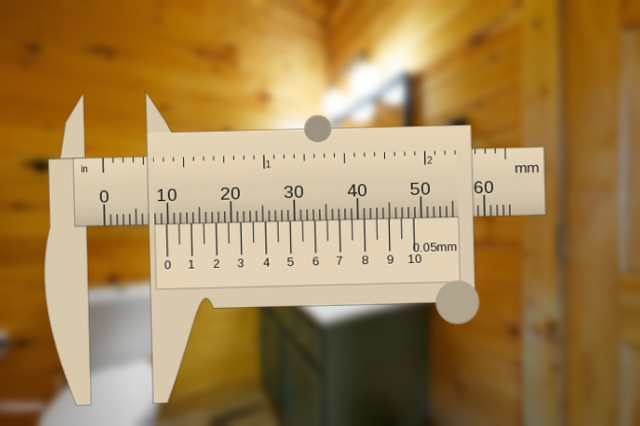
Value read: 9.8 mm
